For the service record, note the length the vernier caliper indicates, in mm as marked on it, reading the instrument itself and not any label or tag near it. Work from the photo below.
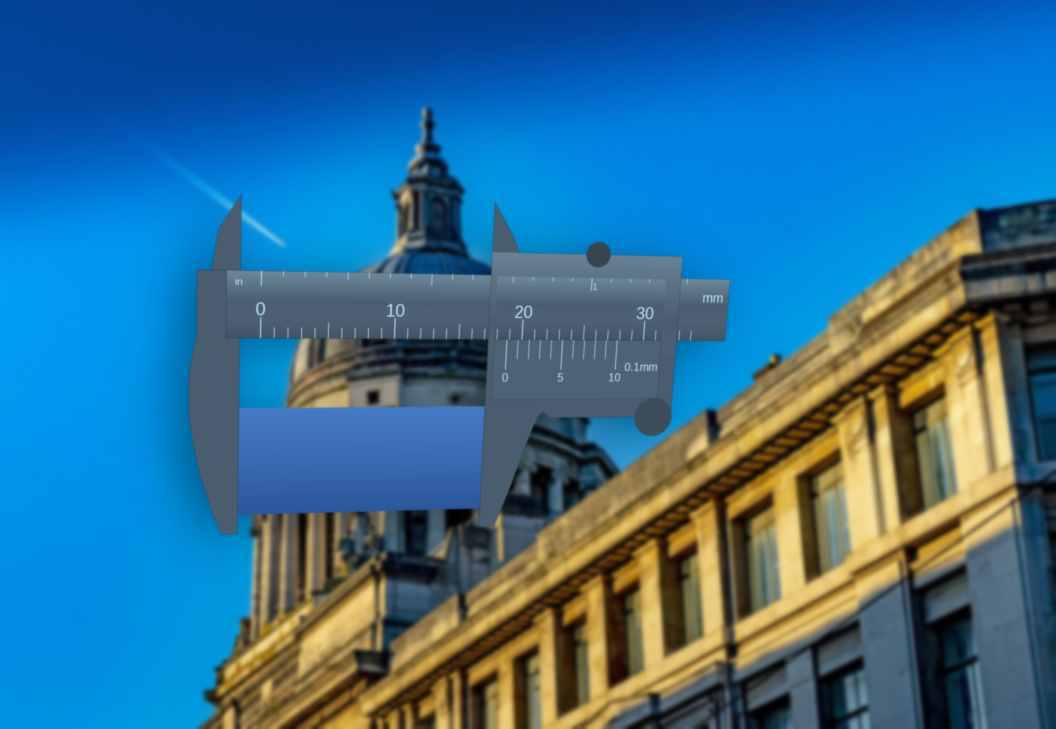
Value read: 18.8 mm
